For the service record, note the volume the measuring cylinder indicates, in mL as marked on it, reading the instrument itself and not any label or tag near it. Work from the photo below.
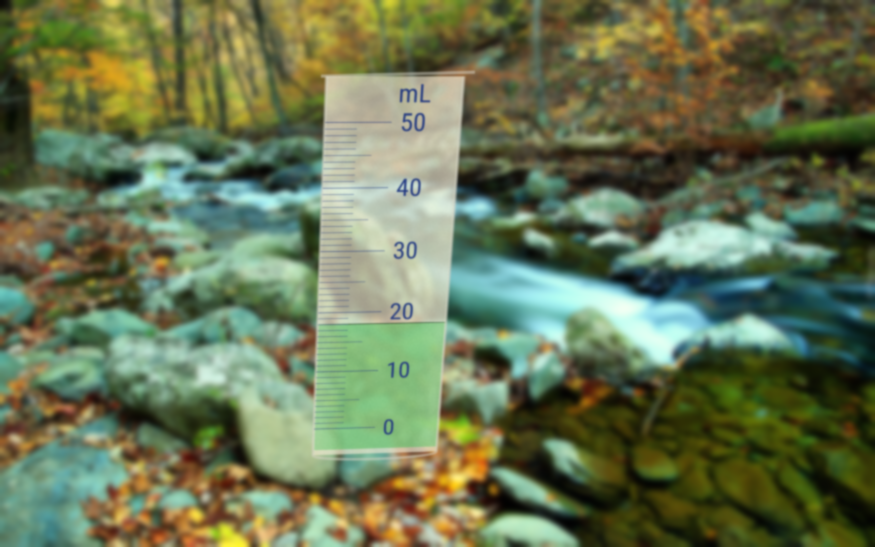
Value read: 18 mL
